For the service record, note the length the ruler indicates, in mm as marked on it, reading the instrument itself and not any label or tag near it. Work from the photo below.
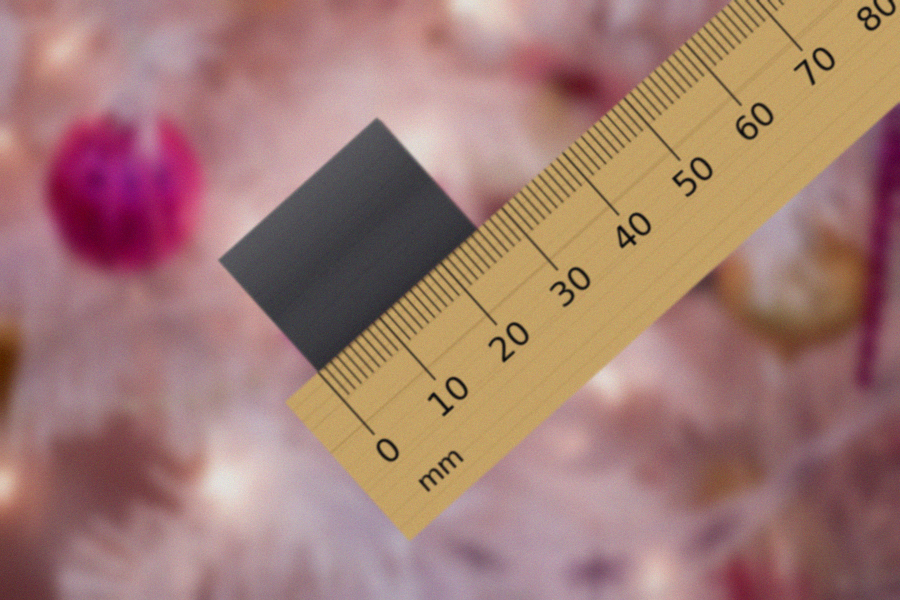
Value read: 26 mm
